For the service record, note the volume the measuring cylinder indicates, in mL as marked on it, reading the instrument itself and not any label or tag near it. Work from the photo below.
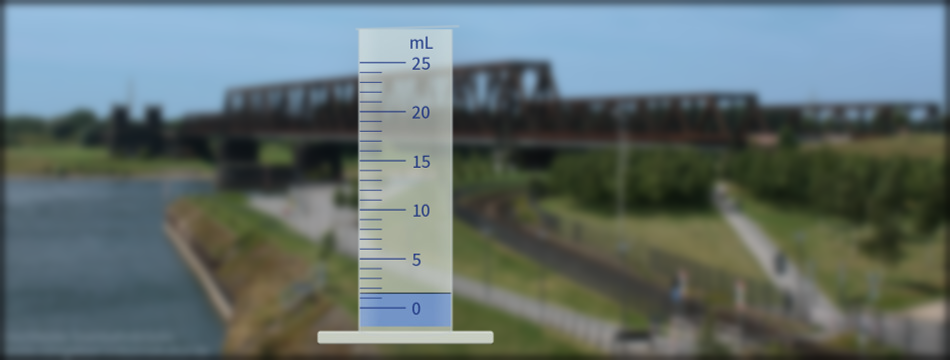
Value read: 1.5 mL
